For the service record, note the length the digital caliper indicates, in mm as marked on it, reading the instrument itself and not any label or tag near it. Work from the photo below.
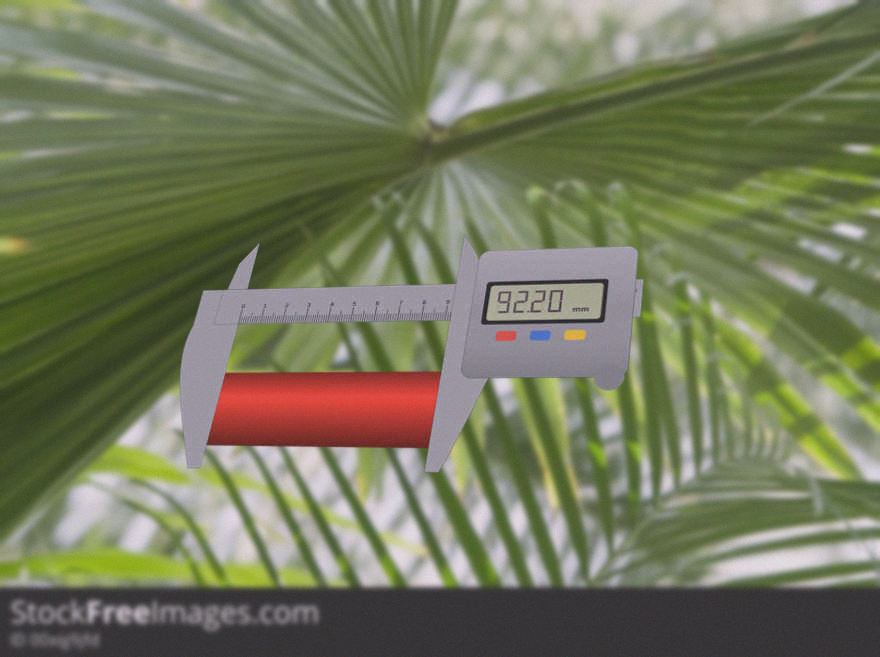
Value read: 92.20 mm
